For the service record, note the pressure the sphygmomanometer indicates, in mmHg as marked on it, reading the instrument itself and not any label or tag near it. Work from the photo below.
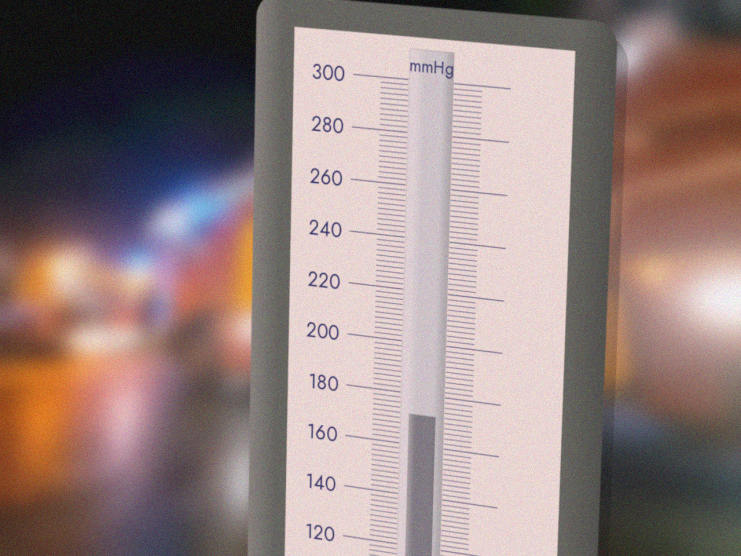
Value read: 172 mmHg
